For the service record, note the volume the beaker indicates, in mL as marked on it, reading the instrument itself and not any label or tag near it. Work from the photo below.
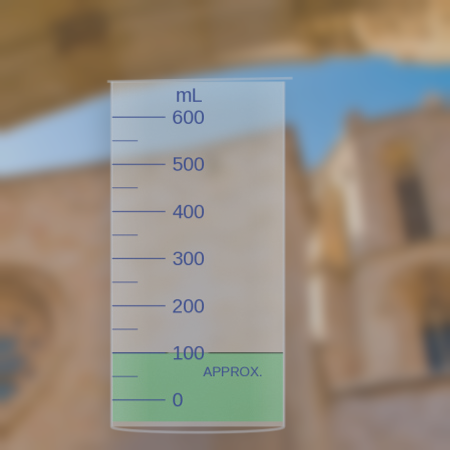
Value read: 100 mL
